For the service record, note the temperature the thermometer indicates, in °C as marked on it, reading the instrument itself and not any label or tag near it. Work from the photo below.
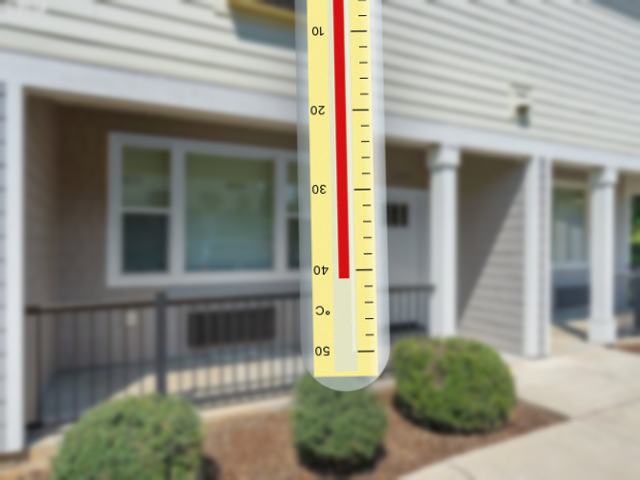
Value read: 41 °C
